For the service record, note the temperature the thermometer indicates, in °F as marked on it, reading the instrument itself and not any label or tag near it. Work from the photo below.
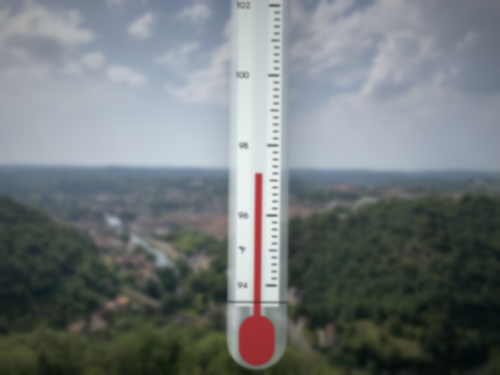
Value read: 97.2 °F
